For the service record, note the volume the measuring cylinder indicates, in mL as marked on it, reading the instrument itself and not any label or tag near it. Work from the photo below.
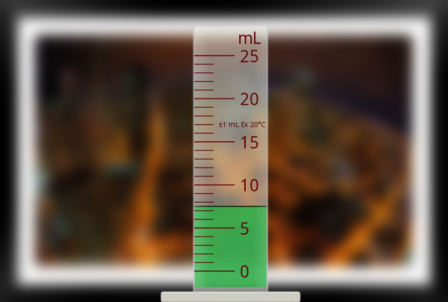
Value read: 7.5 mL
